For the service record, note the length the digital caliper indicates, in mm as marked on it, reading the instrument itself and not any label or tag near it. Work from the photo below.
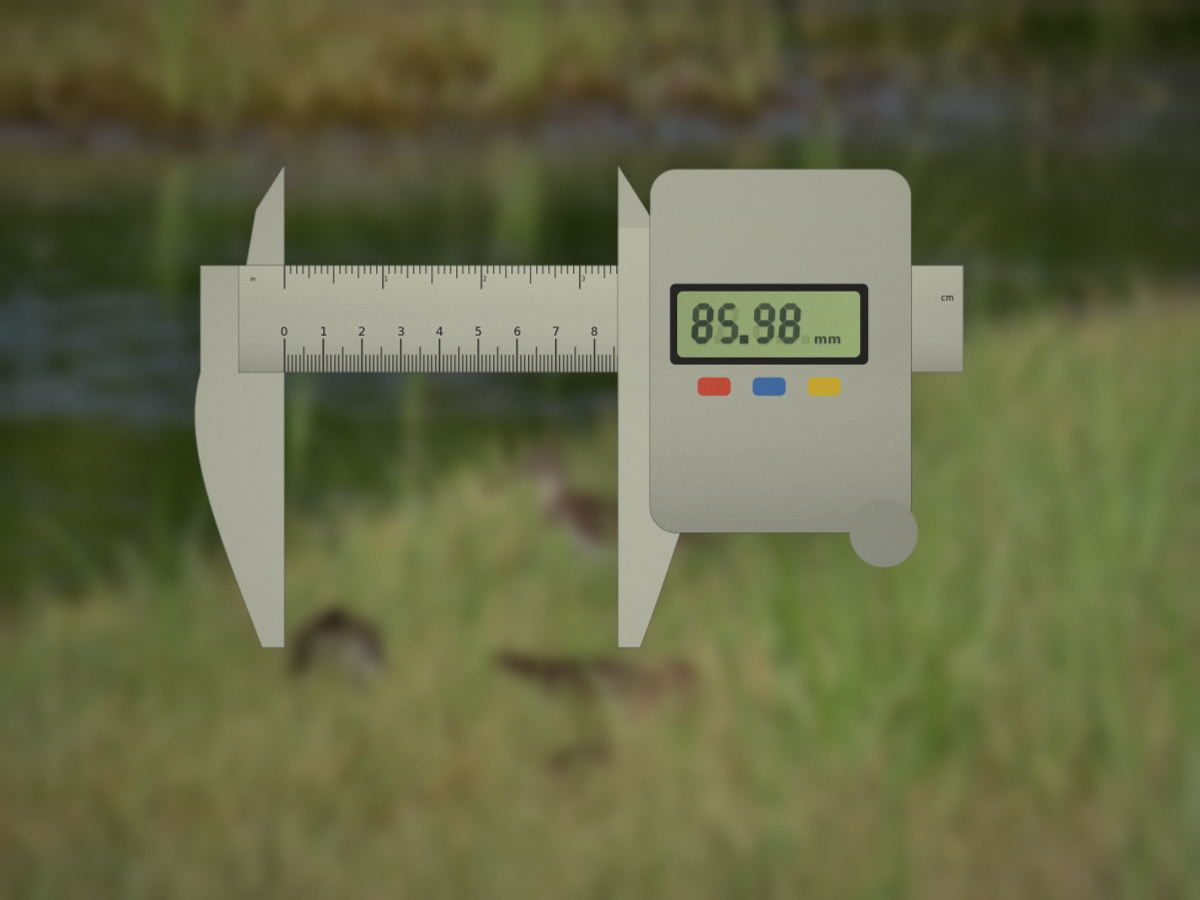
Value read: 85.98 mm
